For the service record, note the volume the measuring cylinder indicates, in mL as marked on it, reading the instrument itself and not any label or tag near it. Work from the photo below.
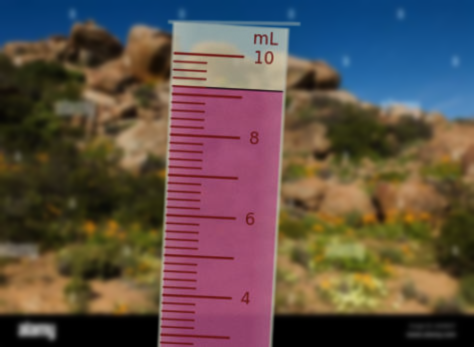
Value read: 9.2 mL
